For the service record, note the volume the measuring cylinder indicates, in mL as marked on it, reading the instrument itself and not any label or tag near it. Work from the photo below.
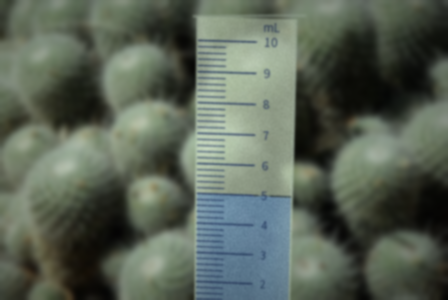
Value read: 5 mL
